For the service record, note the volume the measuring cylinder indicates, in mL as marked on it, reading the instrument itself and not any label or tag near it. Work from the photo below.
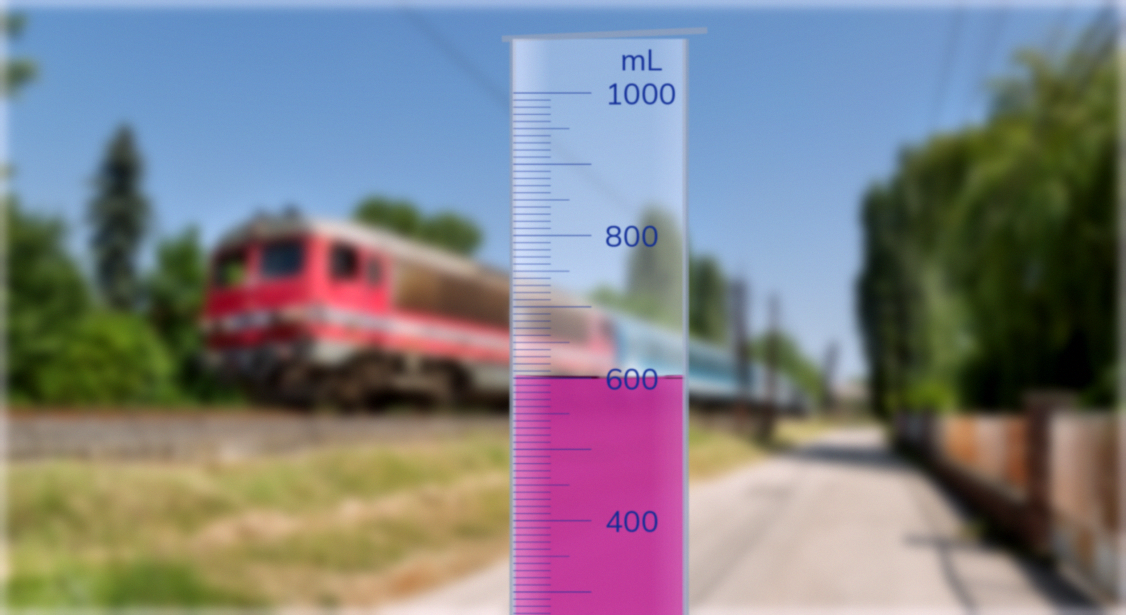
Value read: 600 mL
